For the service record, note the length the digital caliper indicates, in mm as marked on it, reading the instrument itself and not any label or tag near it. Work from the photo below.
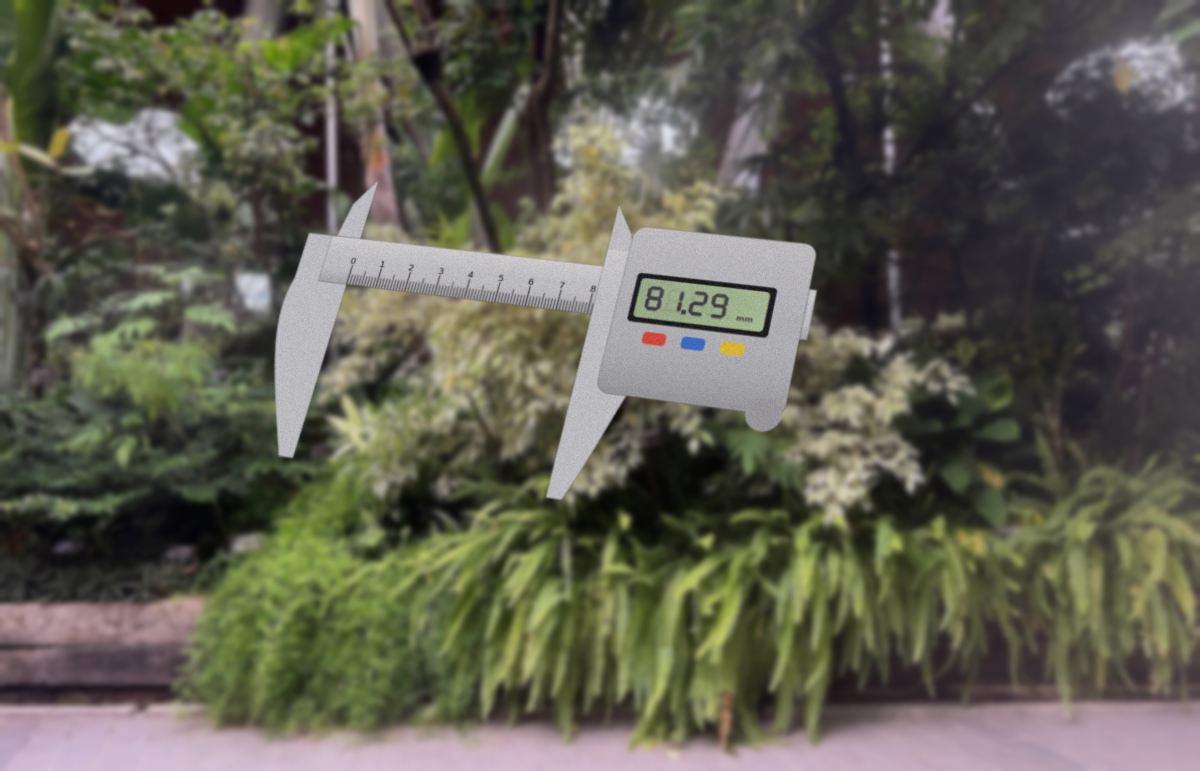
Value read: 81.29 mm
